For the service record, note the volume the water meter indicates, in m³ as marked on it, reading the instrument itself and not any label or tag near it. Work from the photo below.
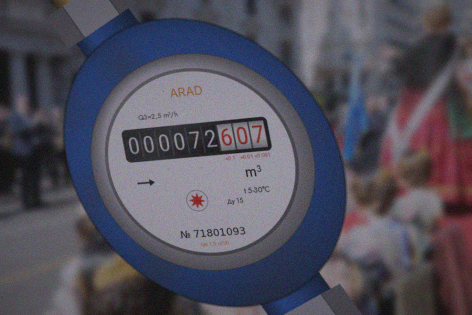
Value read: 72.607 m³
